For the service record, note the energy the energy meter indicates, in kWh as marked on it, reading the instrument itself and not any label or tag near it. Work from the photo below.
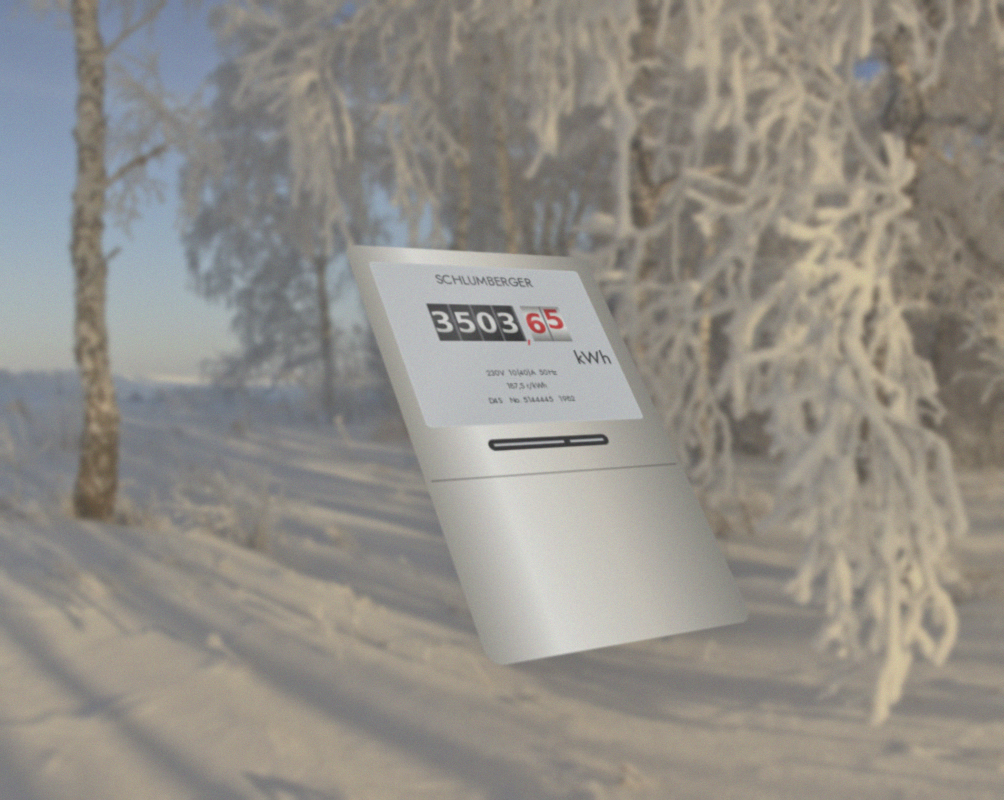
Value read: 3503.65 kWh
